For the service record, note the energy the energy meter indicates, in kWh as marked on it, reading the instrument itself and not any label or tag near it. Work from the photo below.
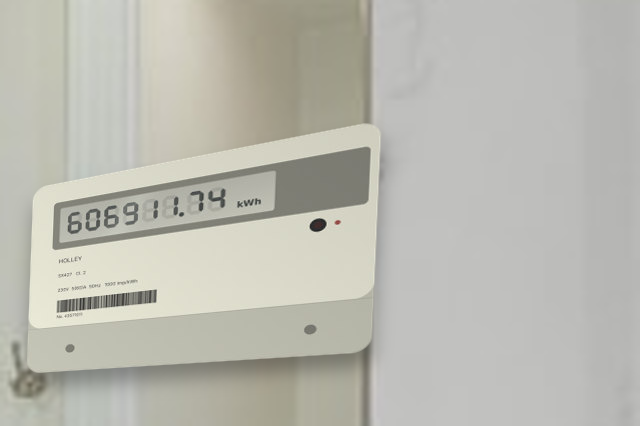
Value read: 606911.74 kWh
